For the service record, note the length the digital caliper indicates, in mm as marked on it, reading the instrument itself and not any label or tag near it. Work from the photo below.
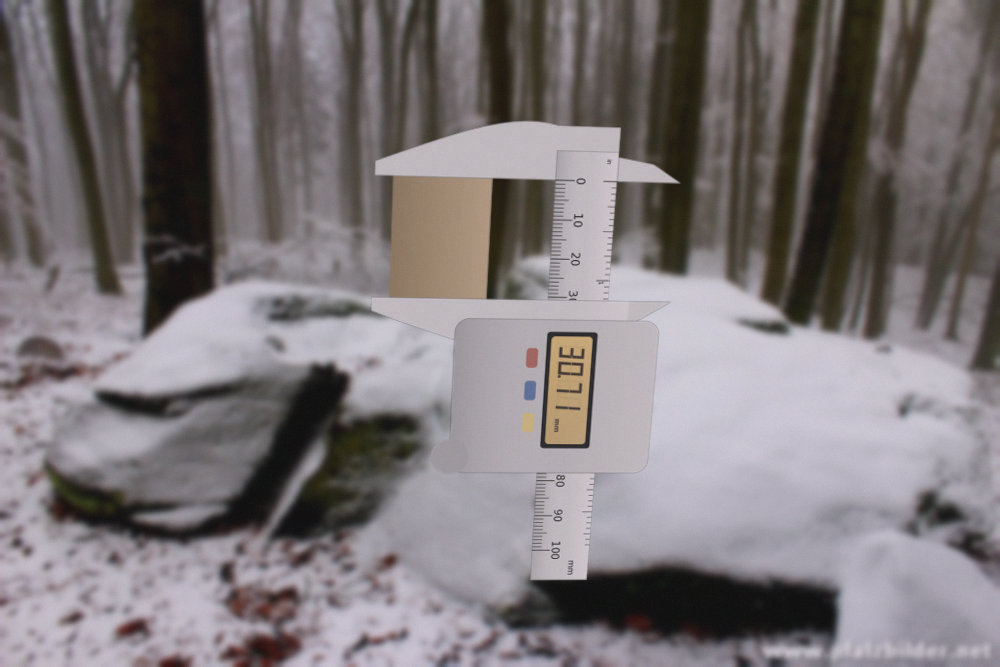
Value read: 30.71 mm
